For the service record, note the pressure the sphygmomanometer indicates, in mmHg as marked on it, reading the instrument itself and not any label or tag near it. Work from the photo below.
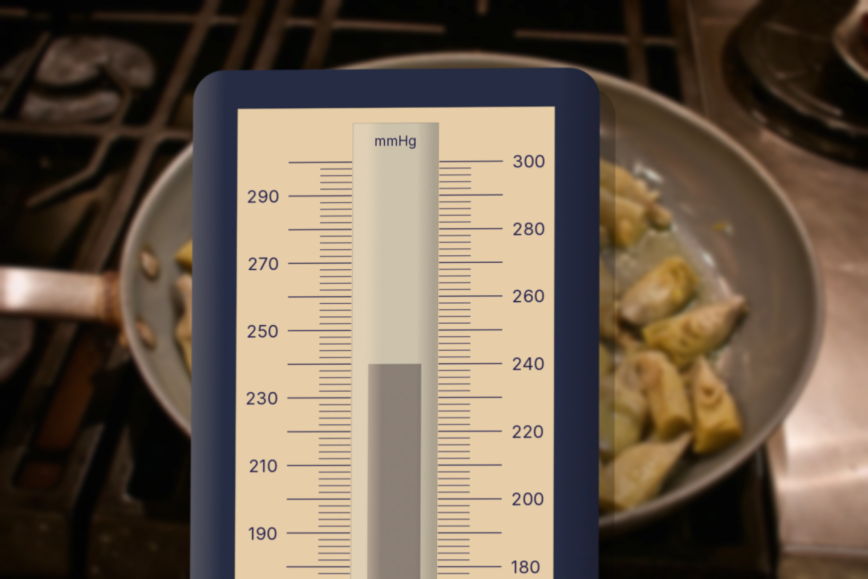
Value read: 240 mmHg
